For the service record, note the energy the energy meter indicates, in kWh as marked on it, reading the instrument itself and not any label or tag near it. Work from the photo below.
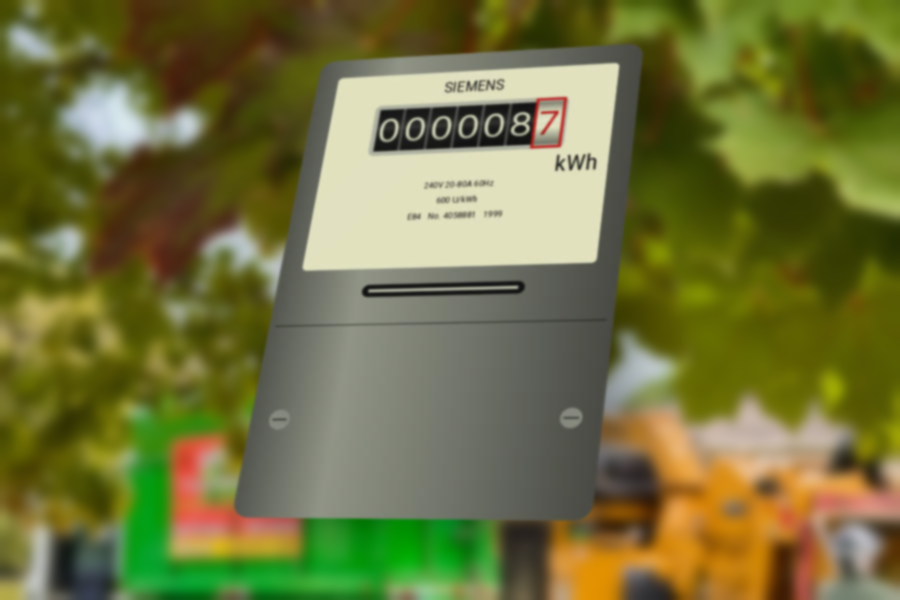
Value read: 8.7 kWh
